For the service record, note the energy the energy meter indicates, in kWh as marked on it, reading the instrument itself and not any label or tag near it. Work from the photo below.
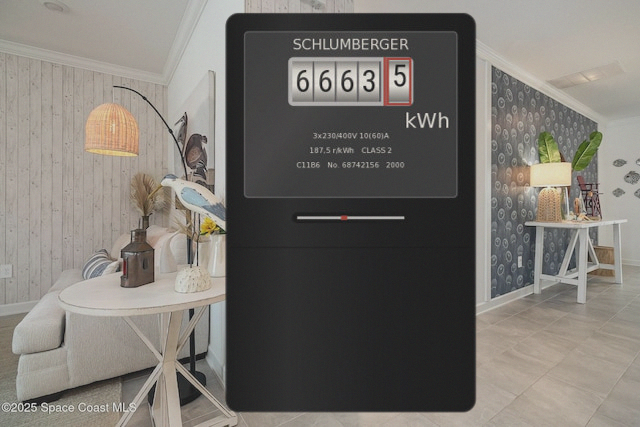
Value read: 6663.5 kWh
